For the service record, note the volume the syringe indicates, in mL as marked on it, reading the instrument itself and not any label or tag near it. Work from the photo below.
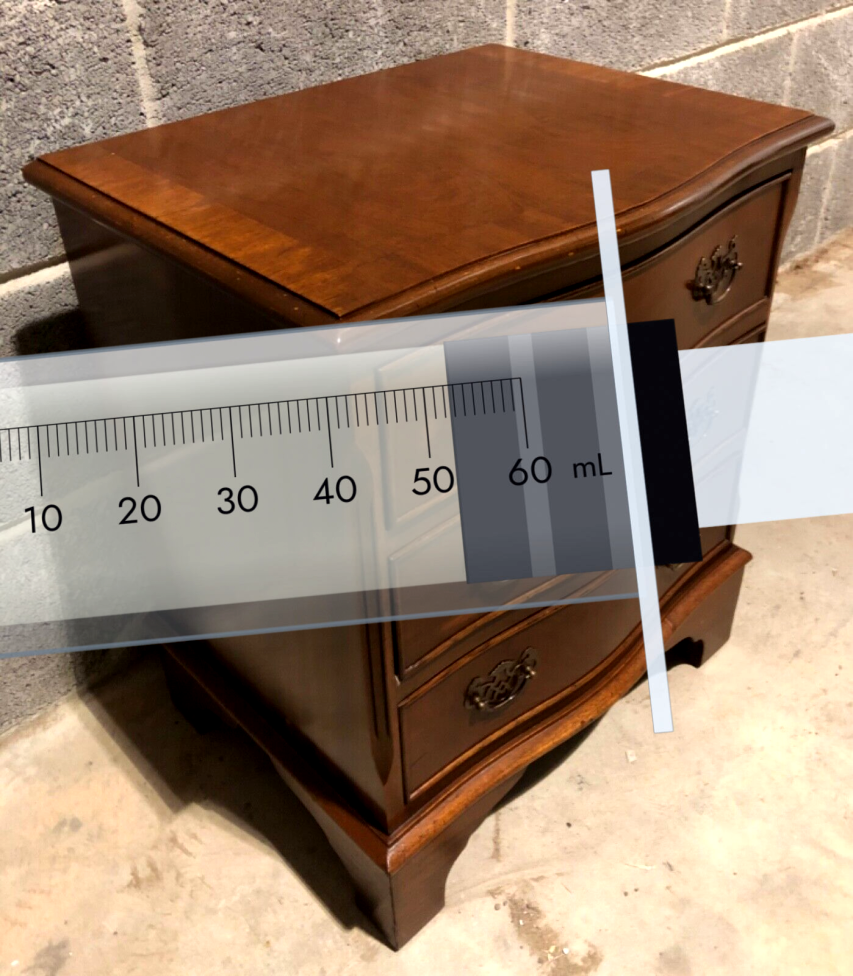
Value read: 52.5 mL
